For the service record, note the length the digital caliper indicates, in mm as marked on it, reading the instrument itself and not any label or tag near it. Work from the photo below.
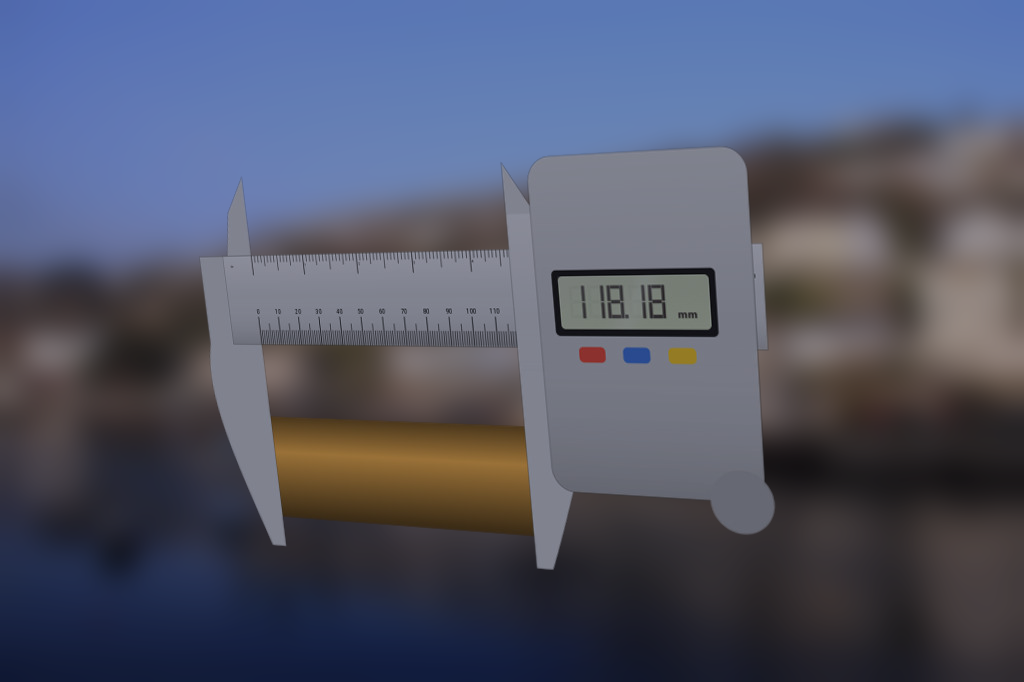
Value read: 118.18 mm
